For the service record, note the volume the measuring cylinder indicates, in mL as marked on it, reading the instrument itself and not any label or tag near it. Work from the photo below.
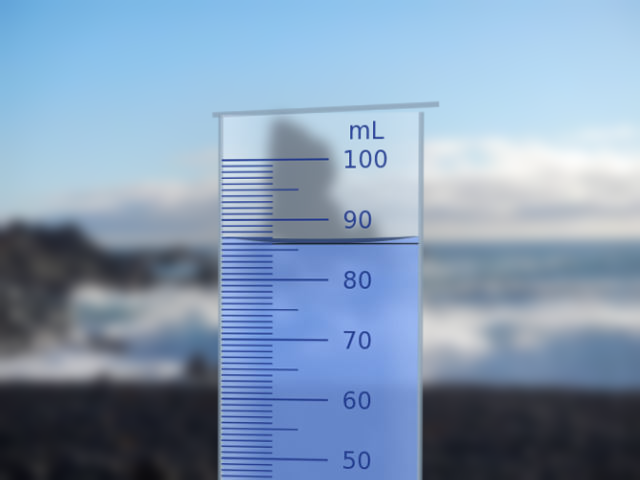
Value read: 86 mL
